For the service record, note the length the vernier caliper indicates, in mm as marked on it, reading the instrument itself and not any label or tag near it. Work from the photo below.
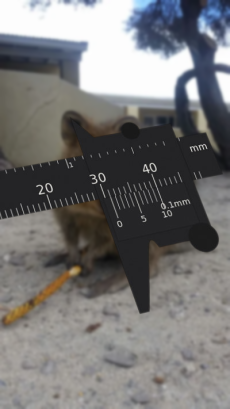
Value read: 31.0 mm
